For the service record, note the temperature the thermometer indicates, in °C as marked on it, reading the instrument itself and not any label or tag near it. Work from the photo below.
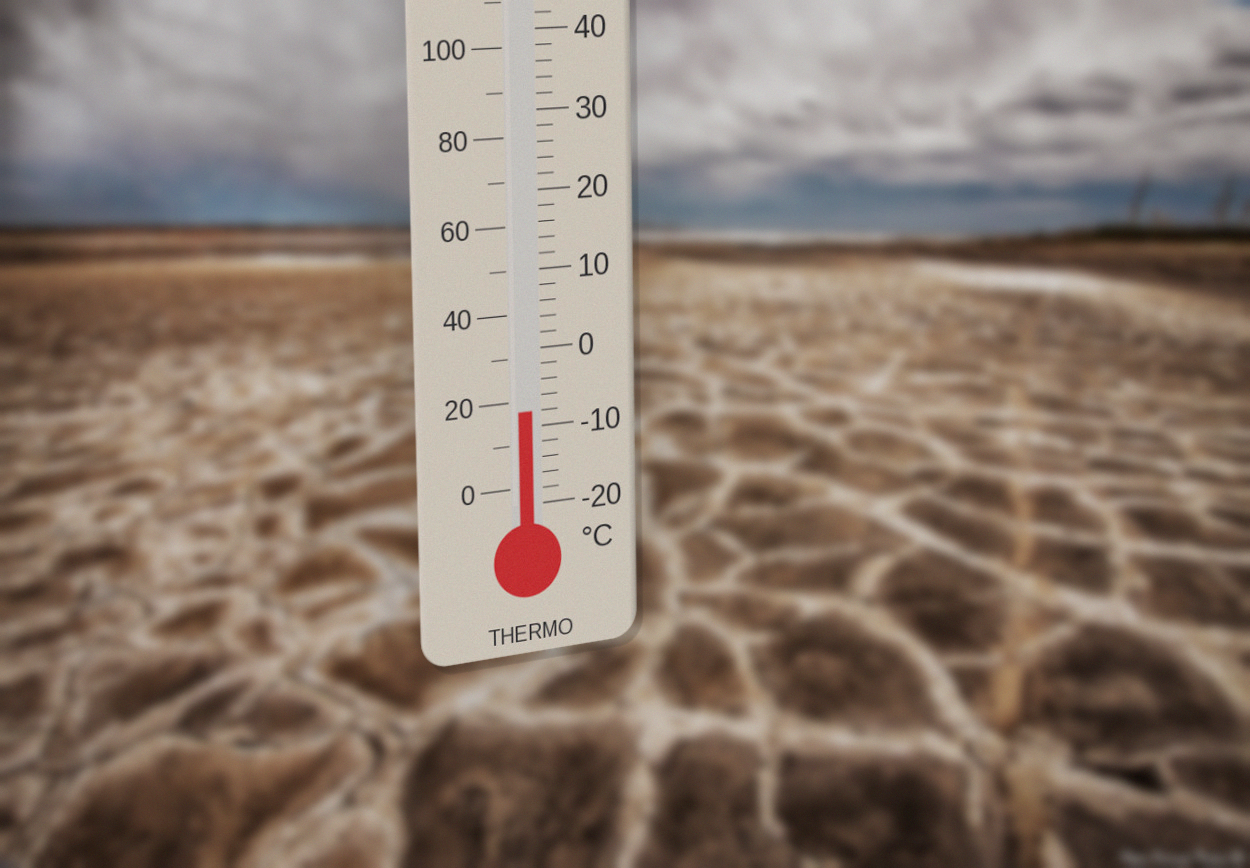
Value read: -8 °C
